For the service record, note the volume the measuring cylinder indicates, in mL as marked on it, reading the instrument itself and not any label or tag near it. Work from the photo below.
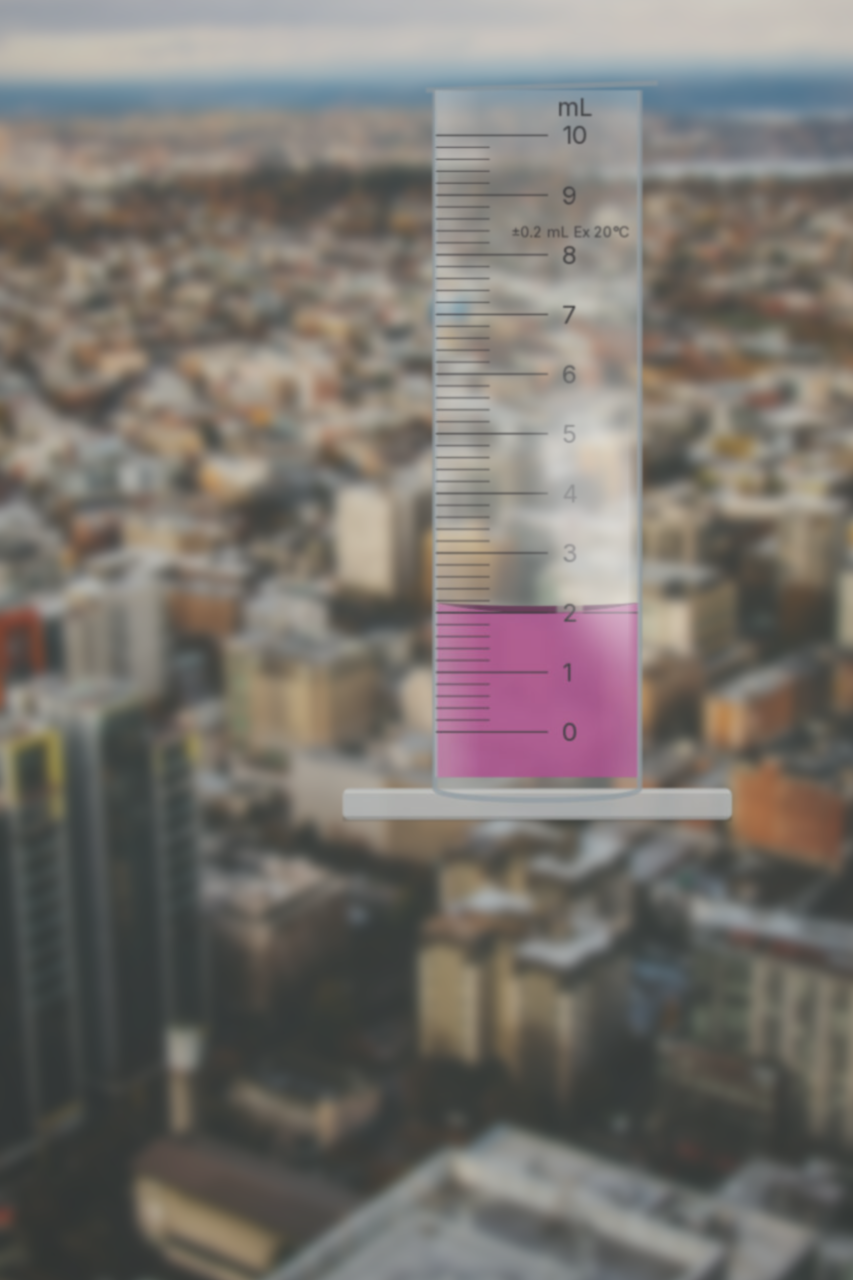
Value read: 2 mL
